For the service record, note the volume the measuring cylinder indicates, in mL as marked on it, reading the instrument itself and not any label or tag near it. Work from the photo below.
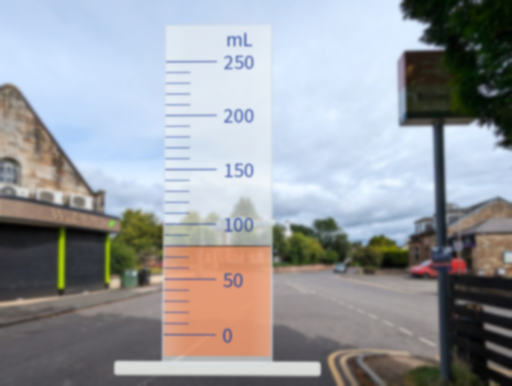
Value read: 80 mL
